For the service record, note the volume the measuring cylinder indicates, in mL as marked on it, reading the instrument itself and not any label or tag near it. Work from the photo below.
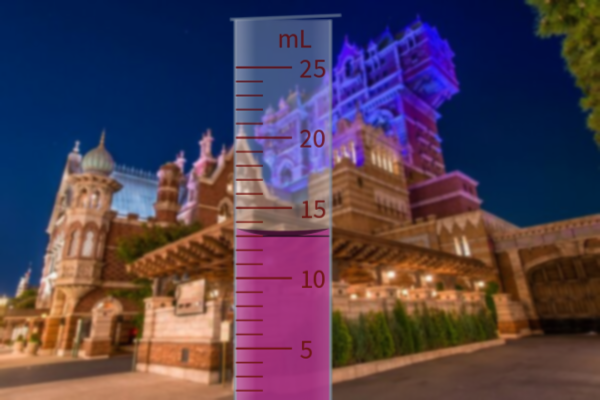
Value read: 13 mL
